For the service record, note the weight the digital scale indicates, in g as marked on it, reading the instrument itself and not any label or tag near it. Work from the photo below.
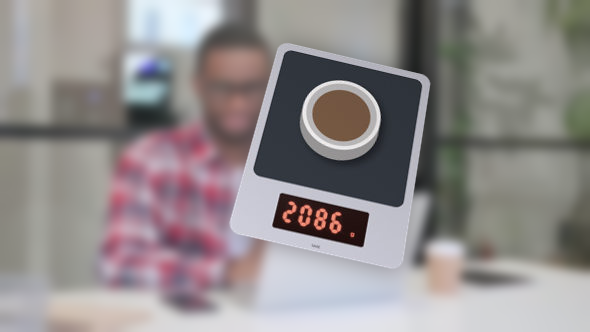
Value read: 2086 g
